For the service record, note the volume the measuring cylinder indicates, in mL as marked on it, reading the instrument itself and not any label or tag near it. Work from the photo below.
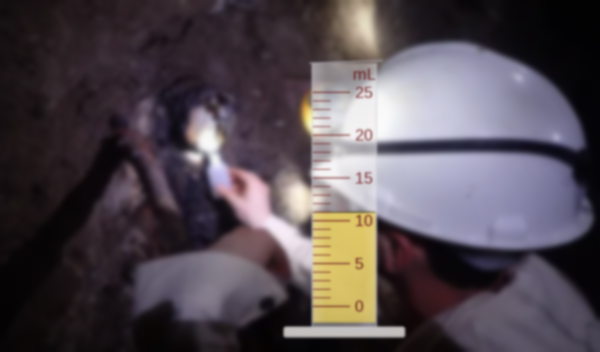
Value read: 11 mL
